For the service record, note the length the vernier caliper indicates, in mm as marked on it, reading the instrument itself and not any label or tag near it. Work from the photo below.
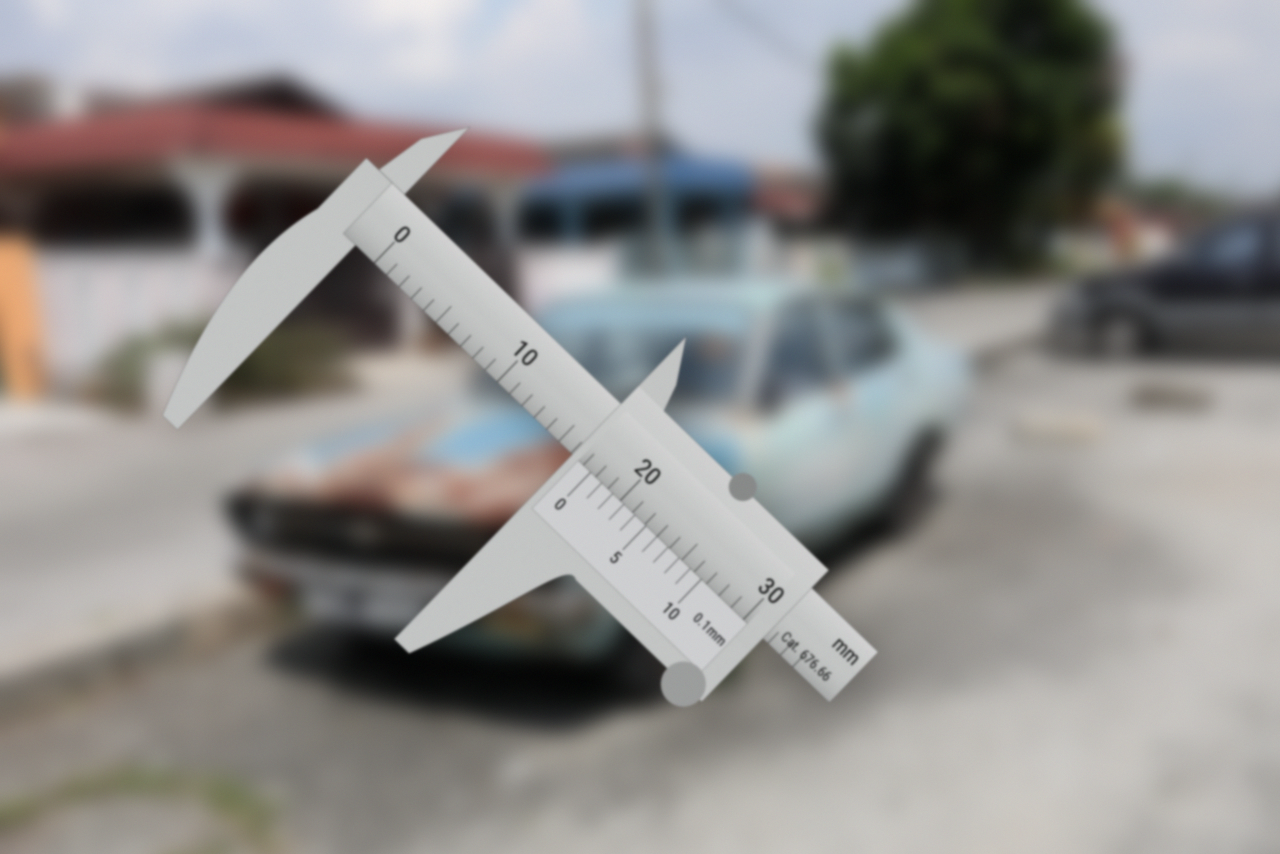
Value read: 17.6 mm
